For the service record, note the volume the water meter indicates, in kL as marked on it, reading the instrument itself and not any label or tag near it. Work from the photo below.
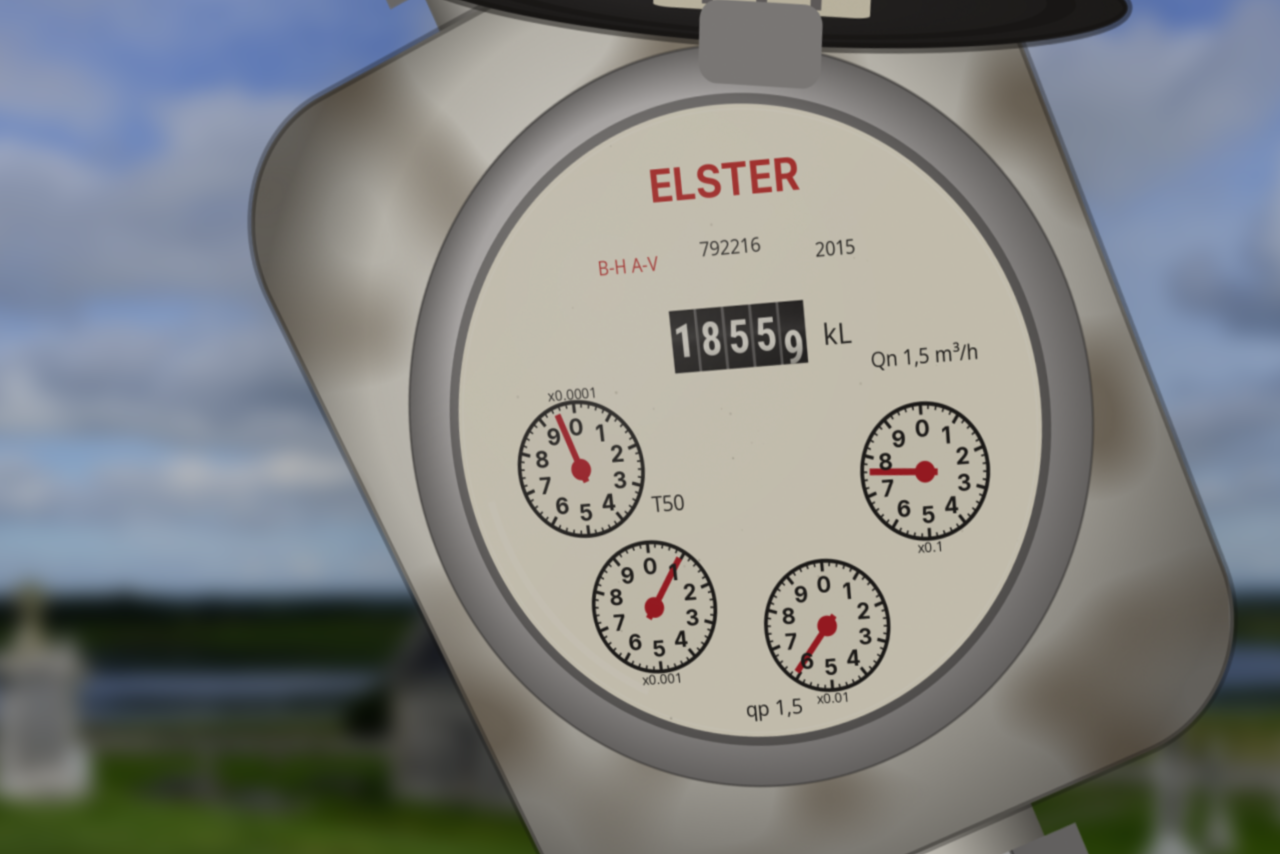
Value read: 18558.7609 kL
